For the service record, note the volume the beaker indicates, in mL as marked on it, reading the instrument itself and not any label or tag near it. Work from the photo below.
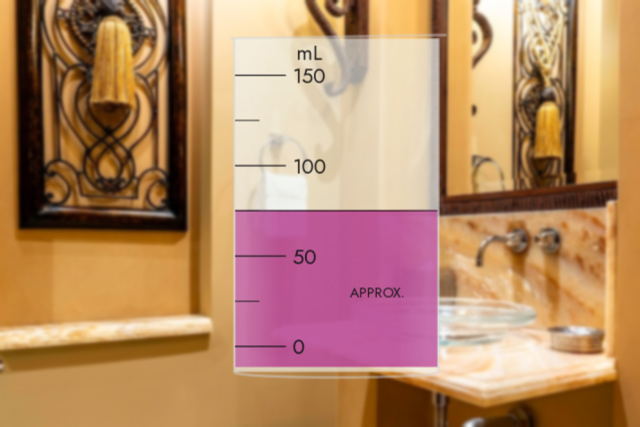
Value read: 75 mL
